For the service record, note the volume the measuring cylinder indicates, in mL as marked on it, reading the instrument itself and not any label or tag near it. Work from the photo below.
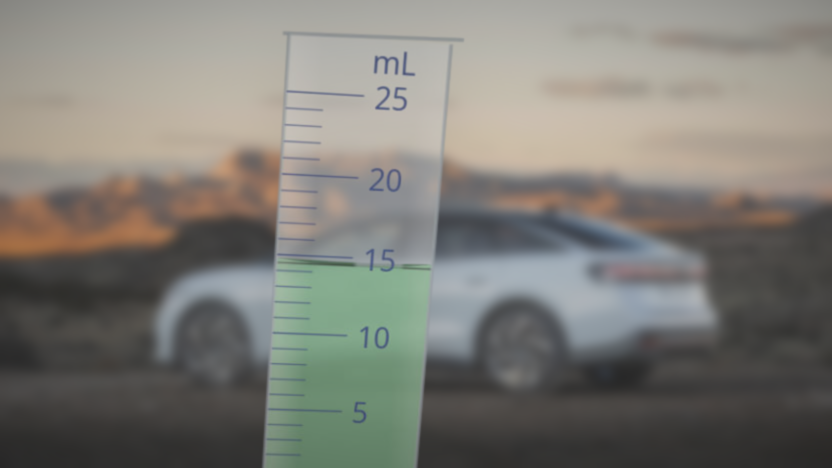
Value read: 14.5 mL
